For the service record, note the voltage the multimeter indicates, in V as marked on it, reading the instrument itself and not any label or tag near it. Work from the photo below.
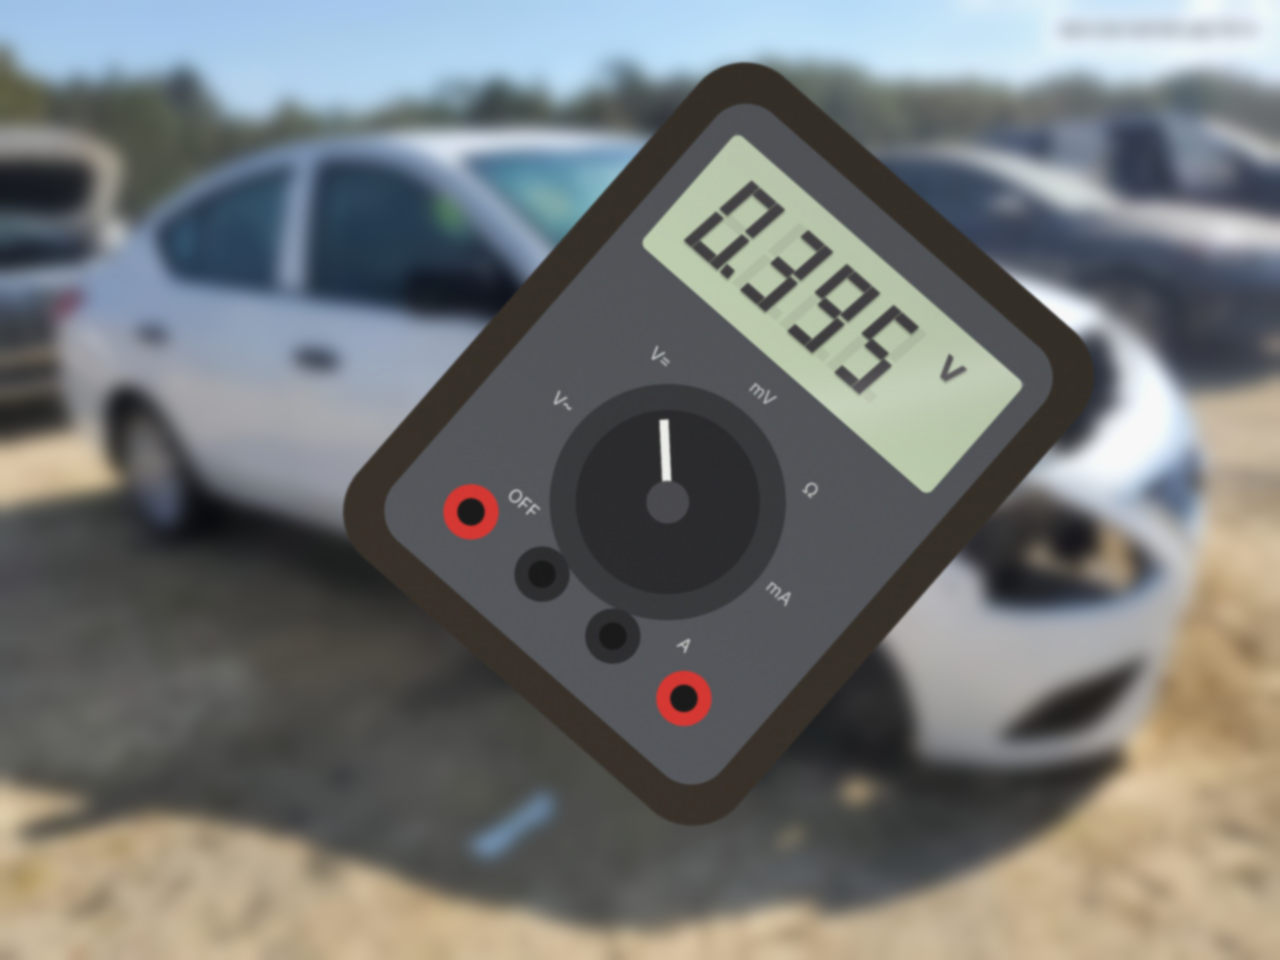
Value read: 0.395 V
